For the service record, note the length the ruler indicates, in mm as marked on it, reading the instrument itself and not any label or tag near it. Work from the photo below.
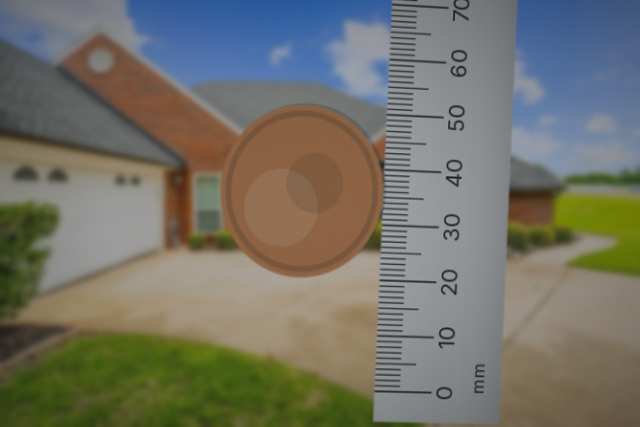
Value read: 31 mm
